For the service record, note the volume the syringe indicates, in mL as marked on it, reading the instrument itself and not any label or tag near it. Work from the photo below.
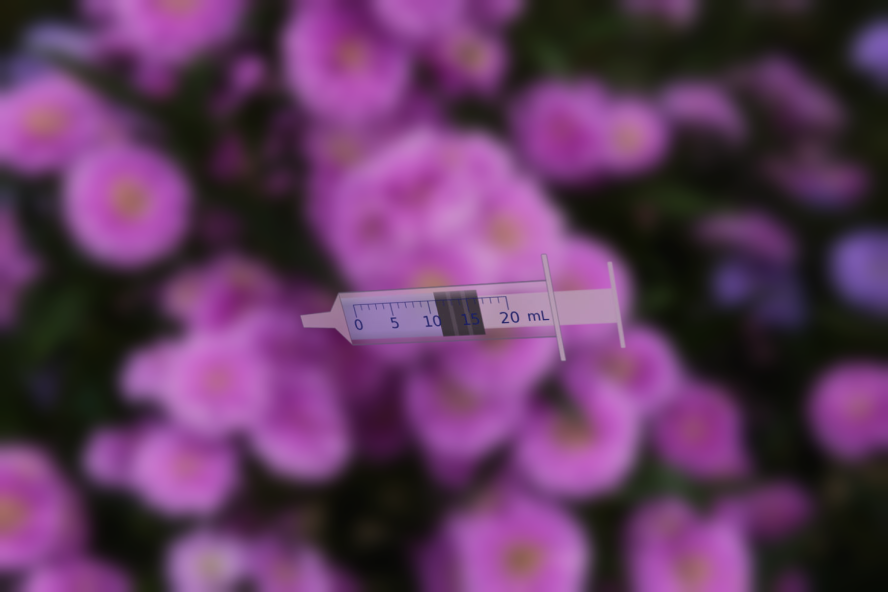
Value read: 11 mL
